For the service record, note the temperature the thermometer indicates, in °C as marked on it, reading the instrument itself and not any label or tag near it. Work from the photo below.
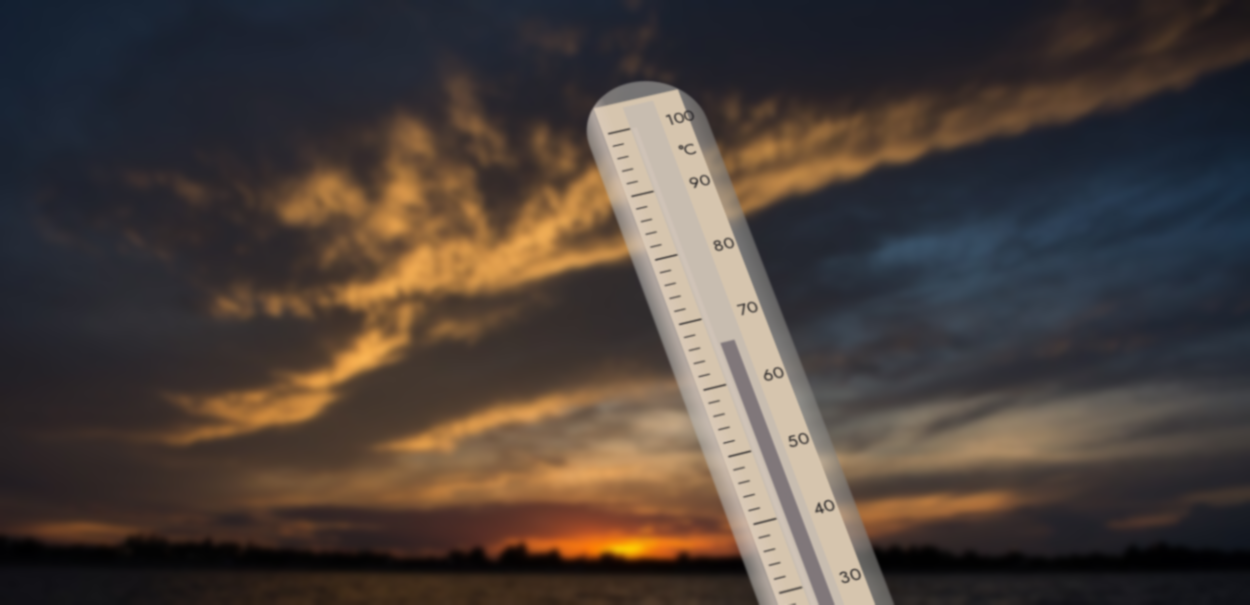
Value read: 66 °C
